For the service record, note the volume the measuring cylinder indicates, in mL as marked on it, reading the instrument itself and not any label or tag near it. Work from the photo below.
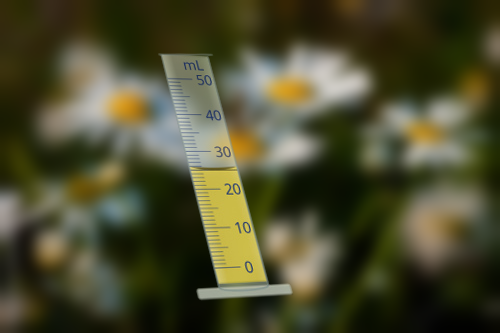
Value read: 25 mL
